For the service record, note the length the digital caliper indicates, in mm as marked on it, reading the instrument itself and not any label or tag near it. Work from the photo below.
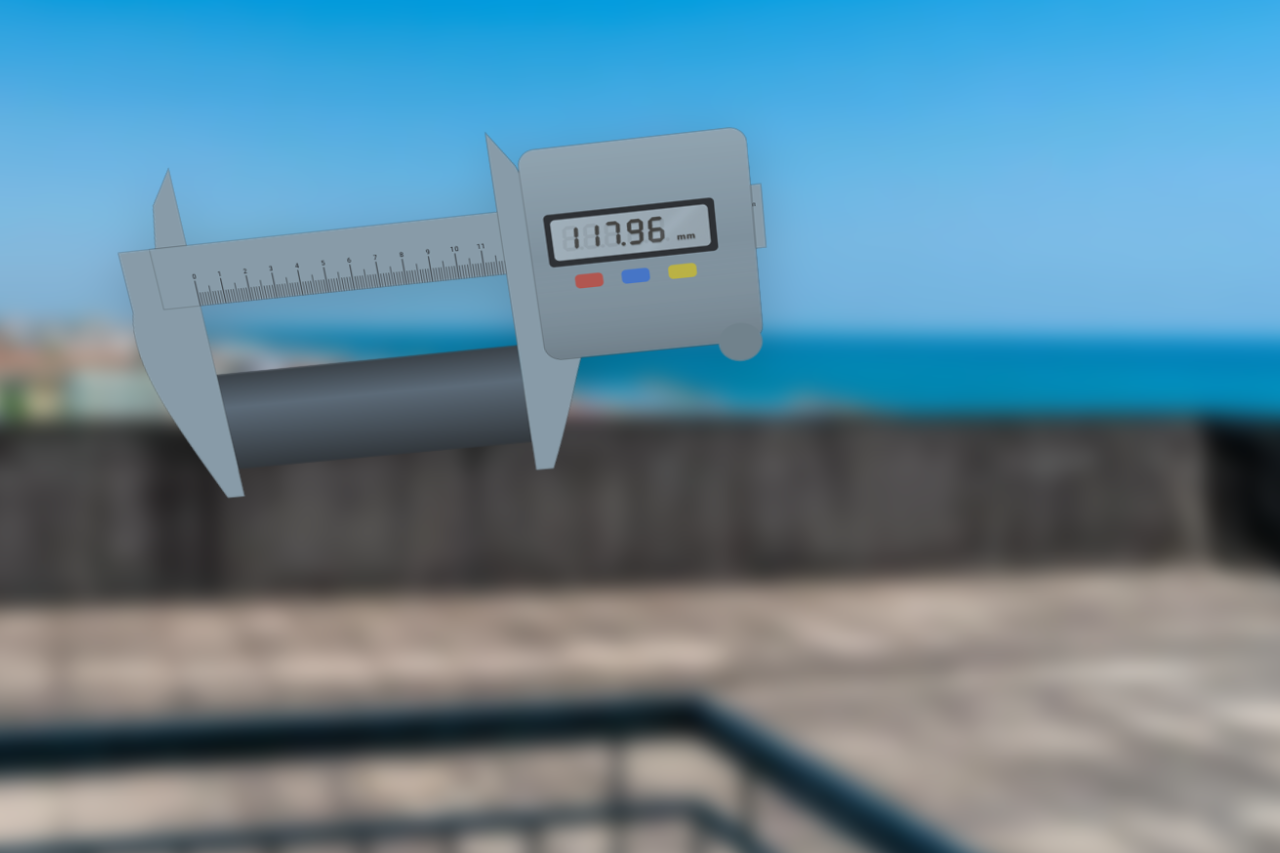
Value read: 117.96 mm
